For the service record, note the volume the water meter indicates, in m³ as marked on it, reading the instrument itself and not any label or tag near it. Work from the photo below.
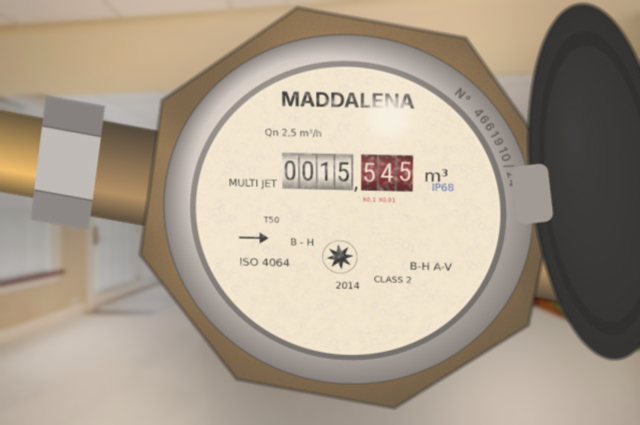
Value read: 15.545 m³
